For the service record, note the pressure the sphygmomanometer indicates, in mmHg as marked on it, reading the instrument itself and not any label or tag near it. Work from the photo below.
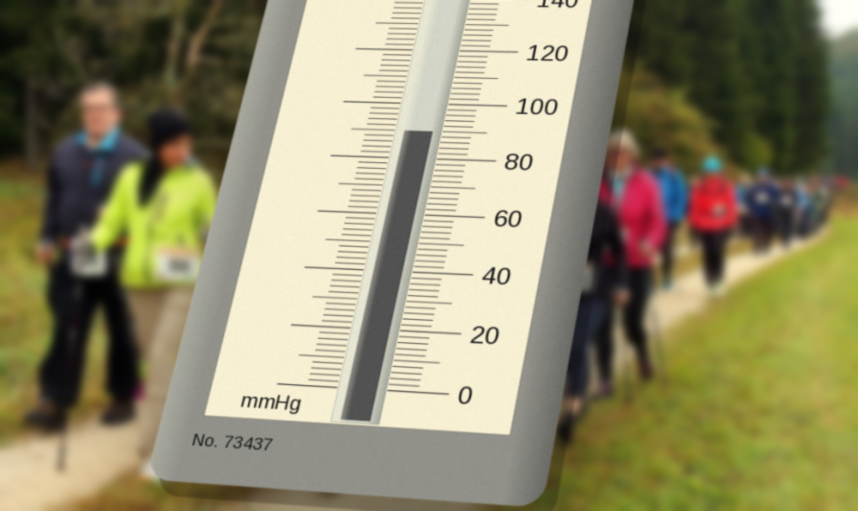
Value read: 90 mmHg
